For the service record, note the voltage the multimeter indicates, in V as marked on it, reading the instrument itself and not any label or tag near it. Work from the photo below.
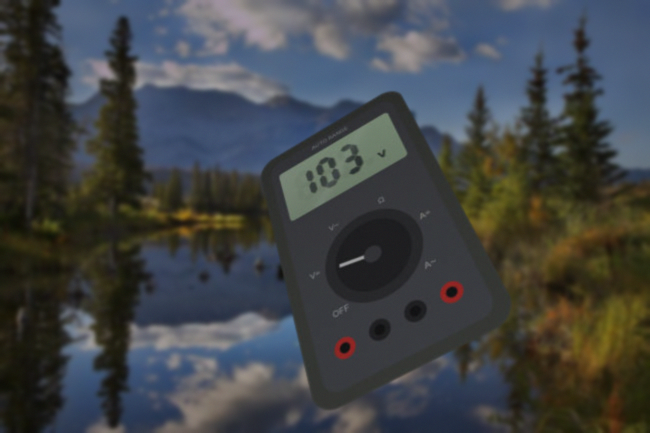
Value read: 103 V
